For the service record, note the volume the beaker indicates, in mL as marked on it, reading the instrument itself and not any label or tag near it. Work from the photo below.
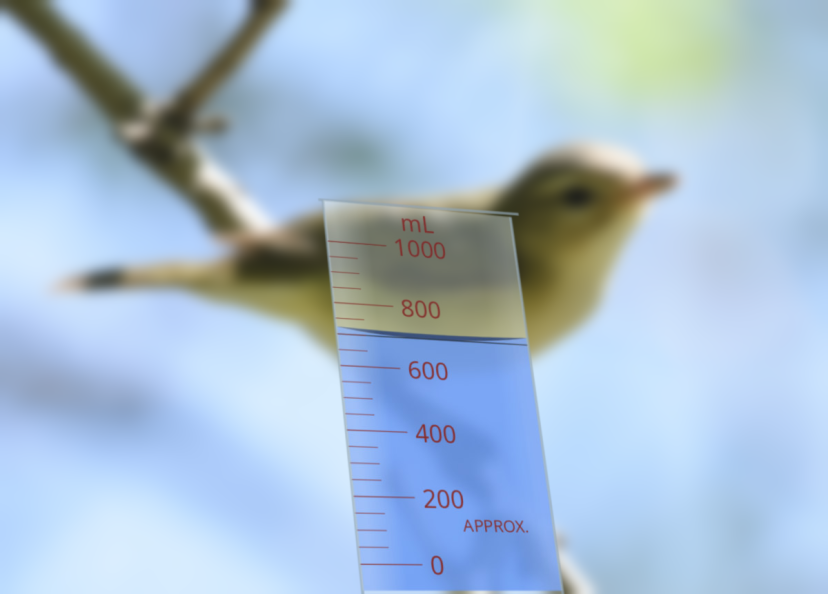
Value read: 700 mL
